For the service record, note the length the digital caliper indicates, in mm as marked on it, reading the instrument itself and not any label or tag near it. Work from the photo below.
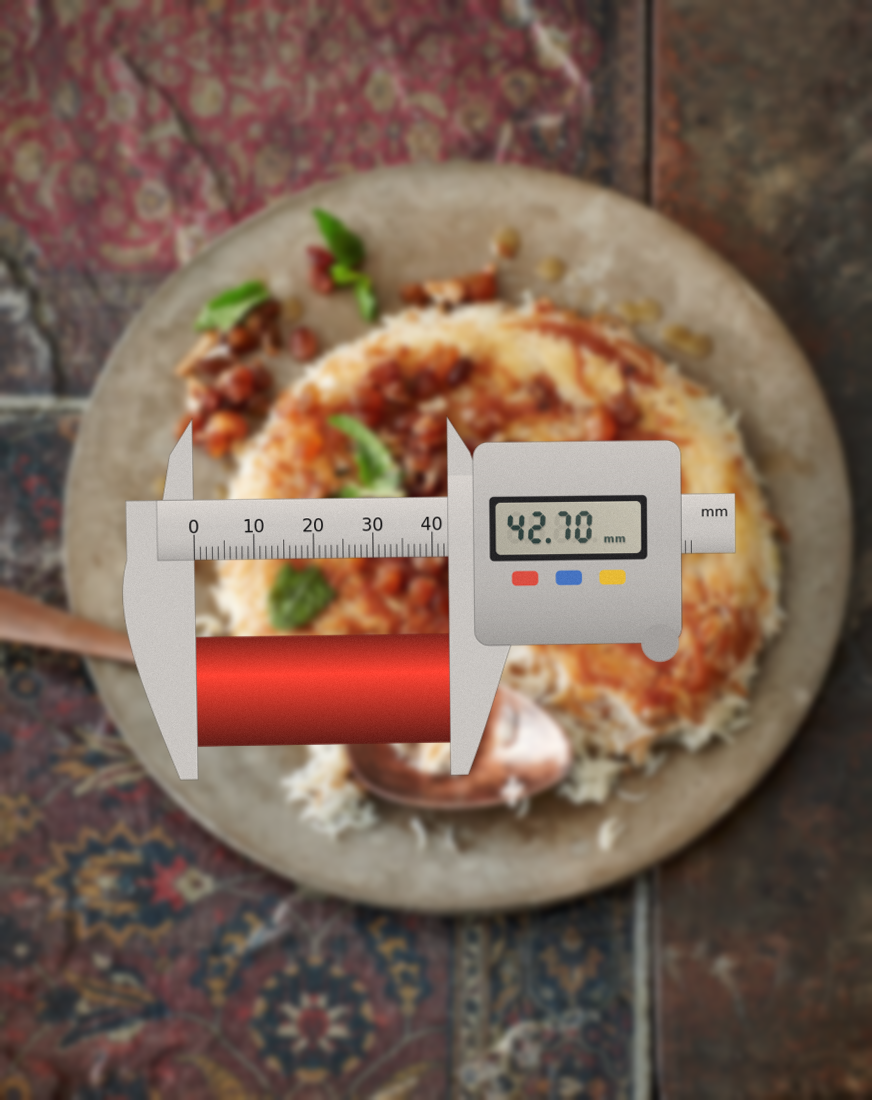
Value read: 42.70 mm
